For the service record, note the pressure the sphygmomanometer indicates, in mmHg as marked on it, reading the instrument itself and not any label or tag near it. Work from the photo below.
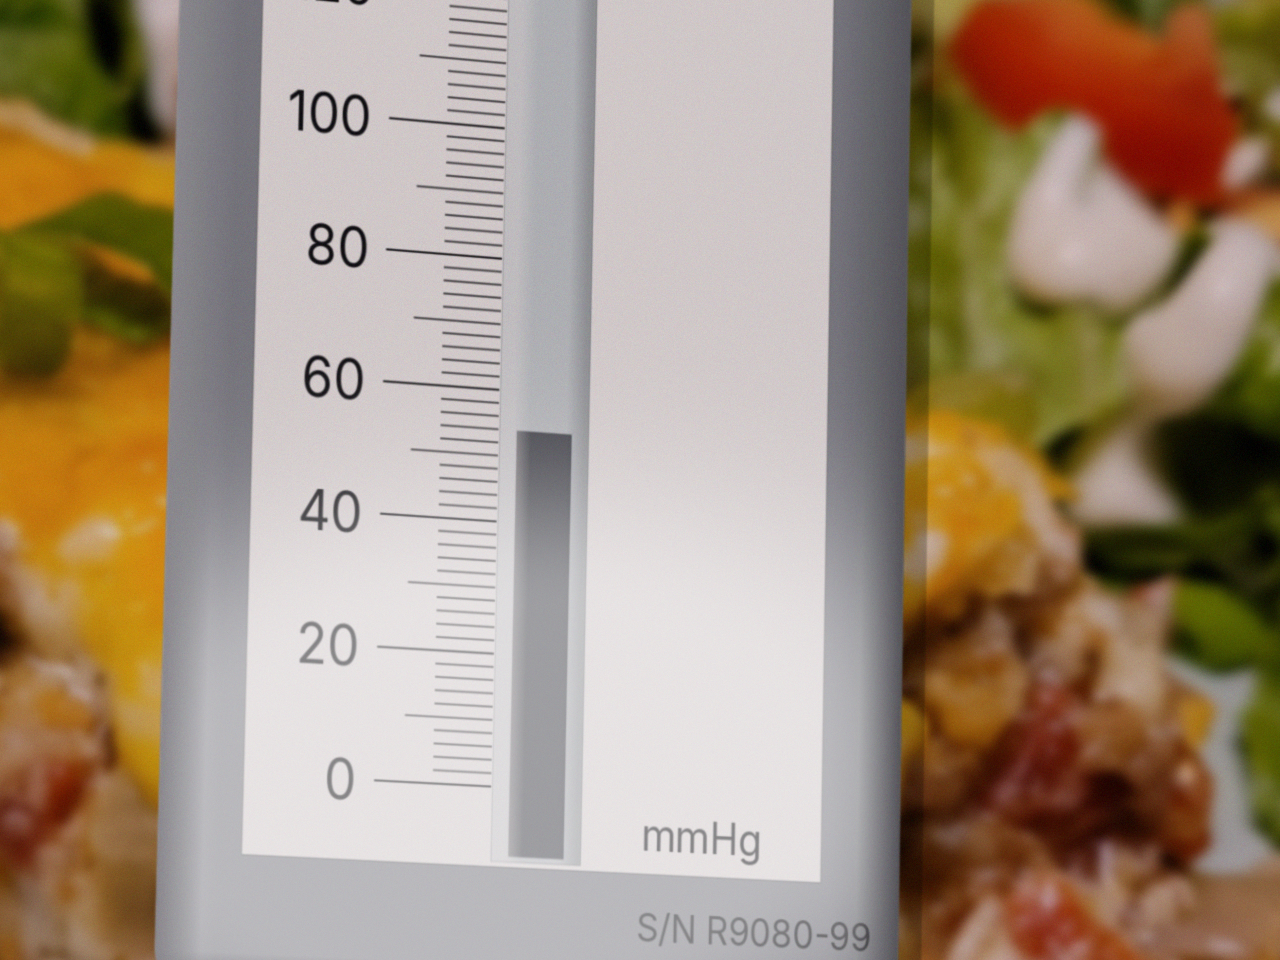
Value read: 54 mmHg
